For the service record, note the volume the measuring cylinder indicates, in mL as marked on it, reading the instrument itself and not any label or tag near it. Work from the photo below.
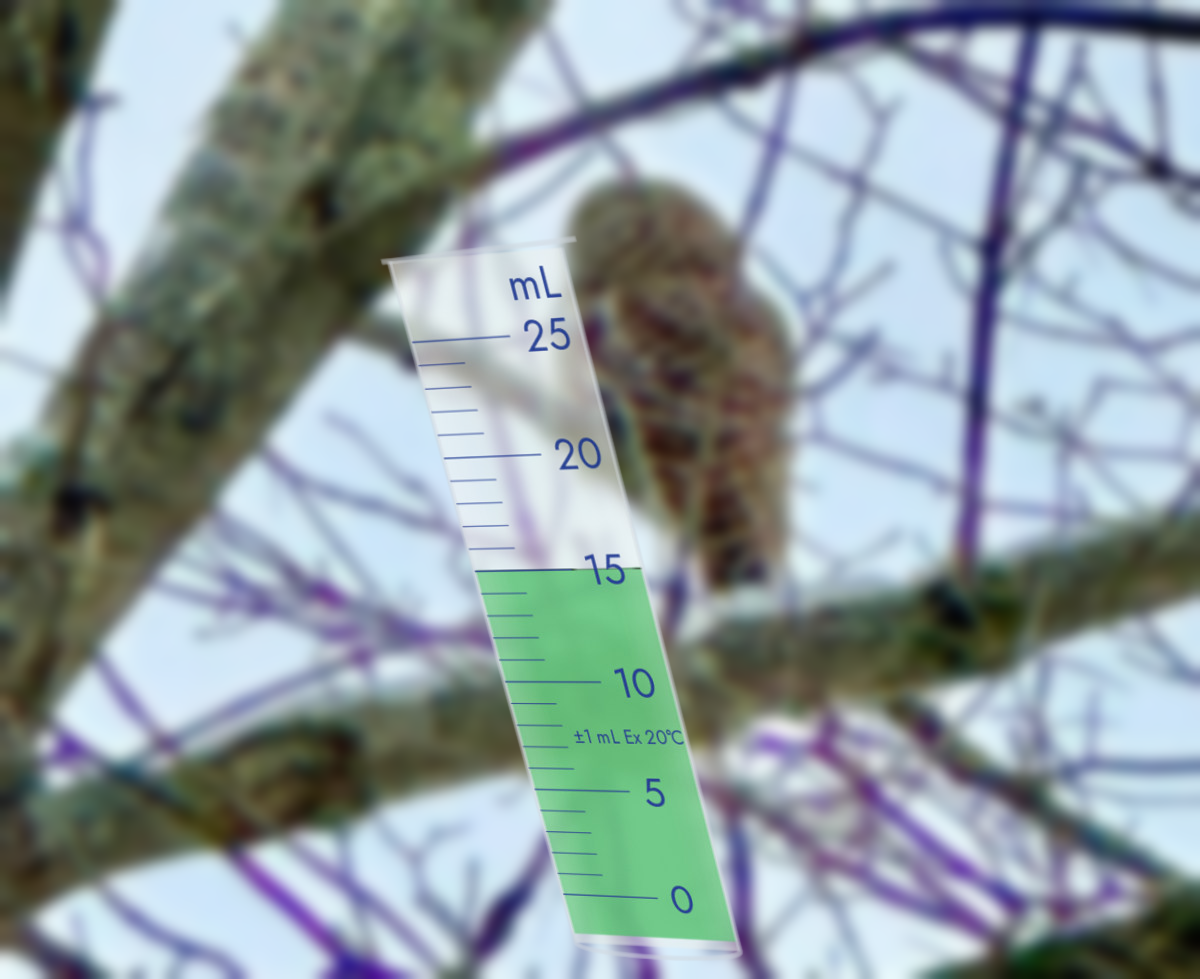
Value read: 15 mL
